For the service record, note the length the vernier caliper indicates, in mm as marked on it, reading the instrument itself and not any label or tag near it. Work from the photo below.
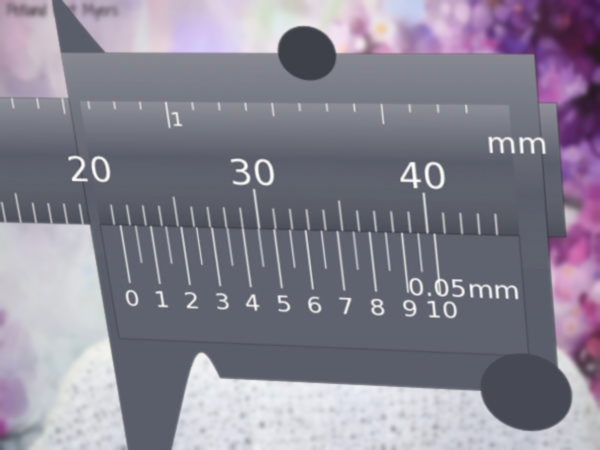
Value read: 21.4 mm
